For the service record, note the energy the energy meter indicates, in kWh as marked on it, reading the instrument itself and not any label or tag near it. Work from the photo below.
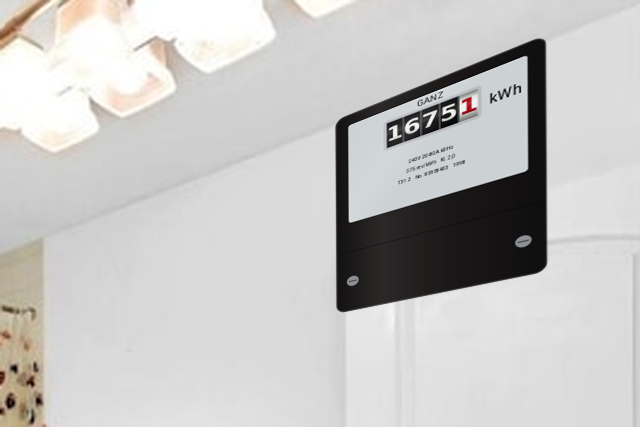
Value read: 1675.1 kWh
